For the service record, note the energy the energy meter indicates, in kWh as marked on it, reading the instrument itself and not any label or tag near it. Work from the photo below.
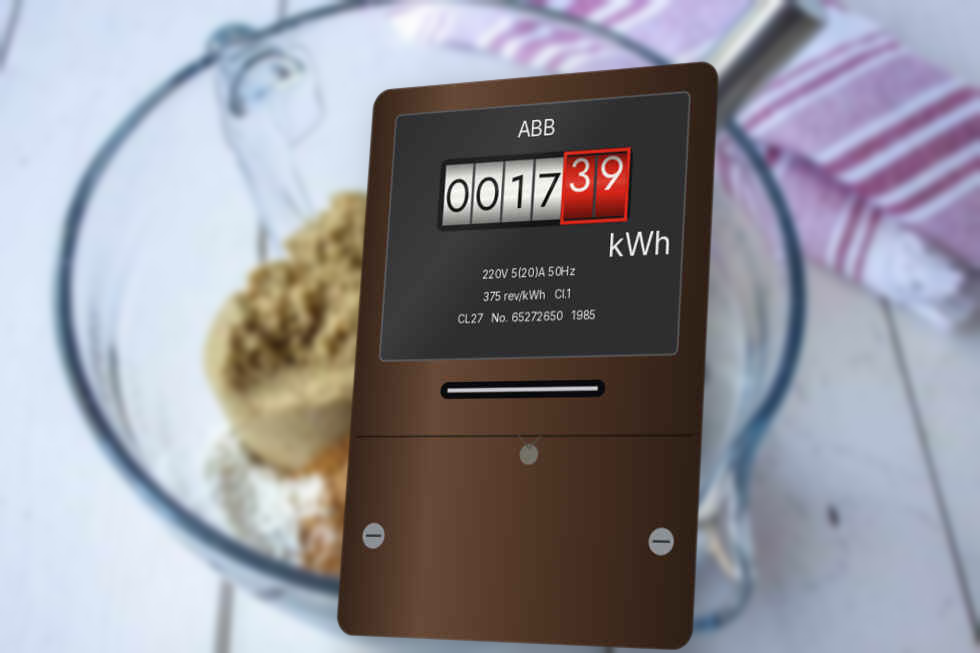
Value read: 17.39 kWh
